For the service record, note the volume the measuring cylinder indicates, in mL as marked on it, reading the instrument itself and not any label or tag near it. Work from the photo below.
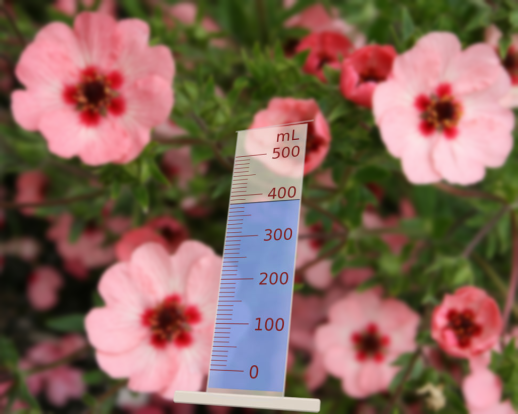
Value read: 380 mL
